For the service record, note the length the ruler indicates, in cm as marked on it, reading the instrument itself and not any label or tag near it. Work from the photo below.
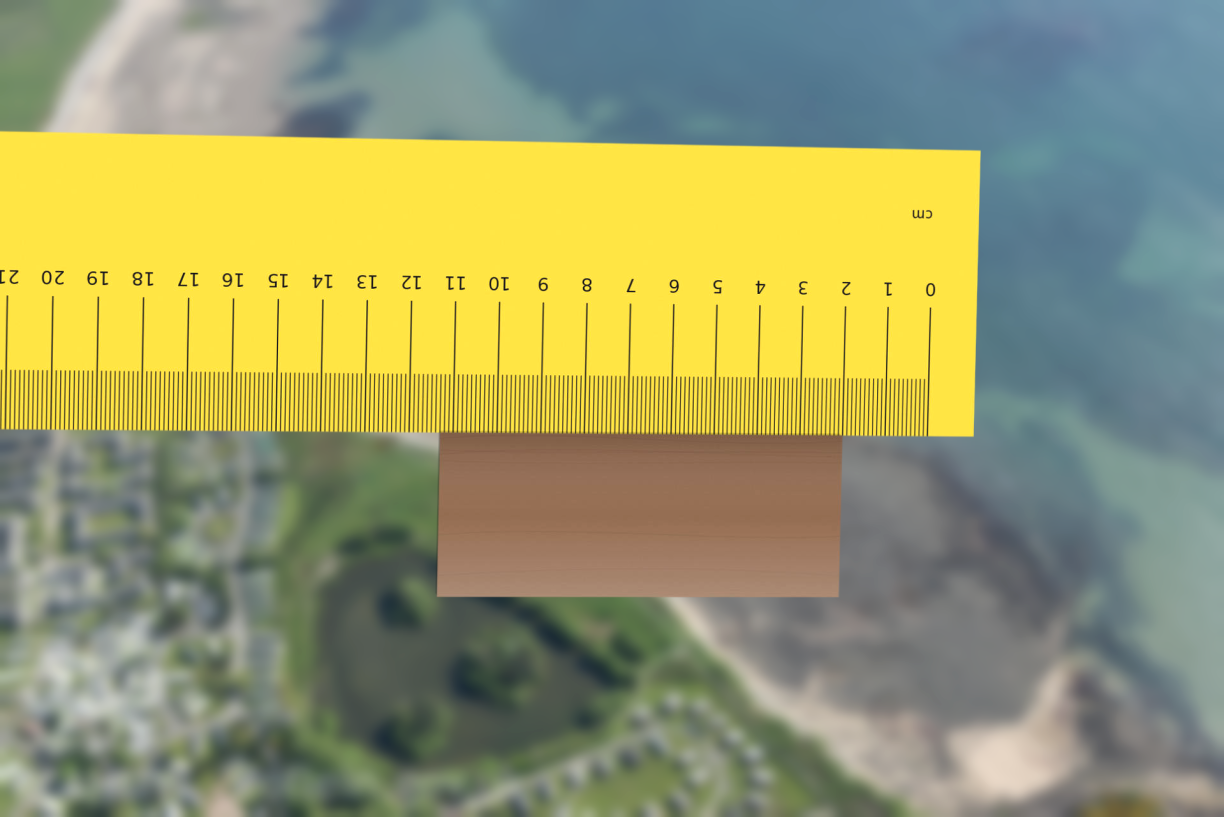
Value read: 9.3 cm
